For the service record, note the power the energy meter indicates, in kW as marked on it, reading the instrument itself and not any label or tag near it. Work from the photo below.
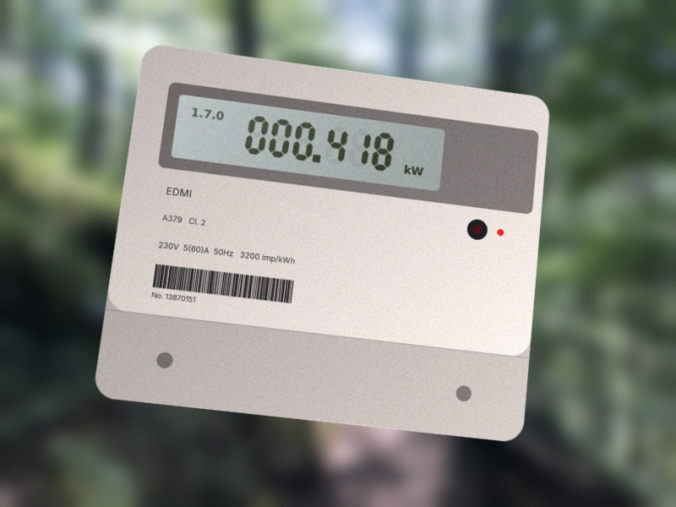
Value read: 0.418 kW
